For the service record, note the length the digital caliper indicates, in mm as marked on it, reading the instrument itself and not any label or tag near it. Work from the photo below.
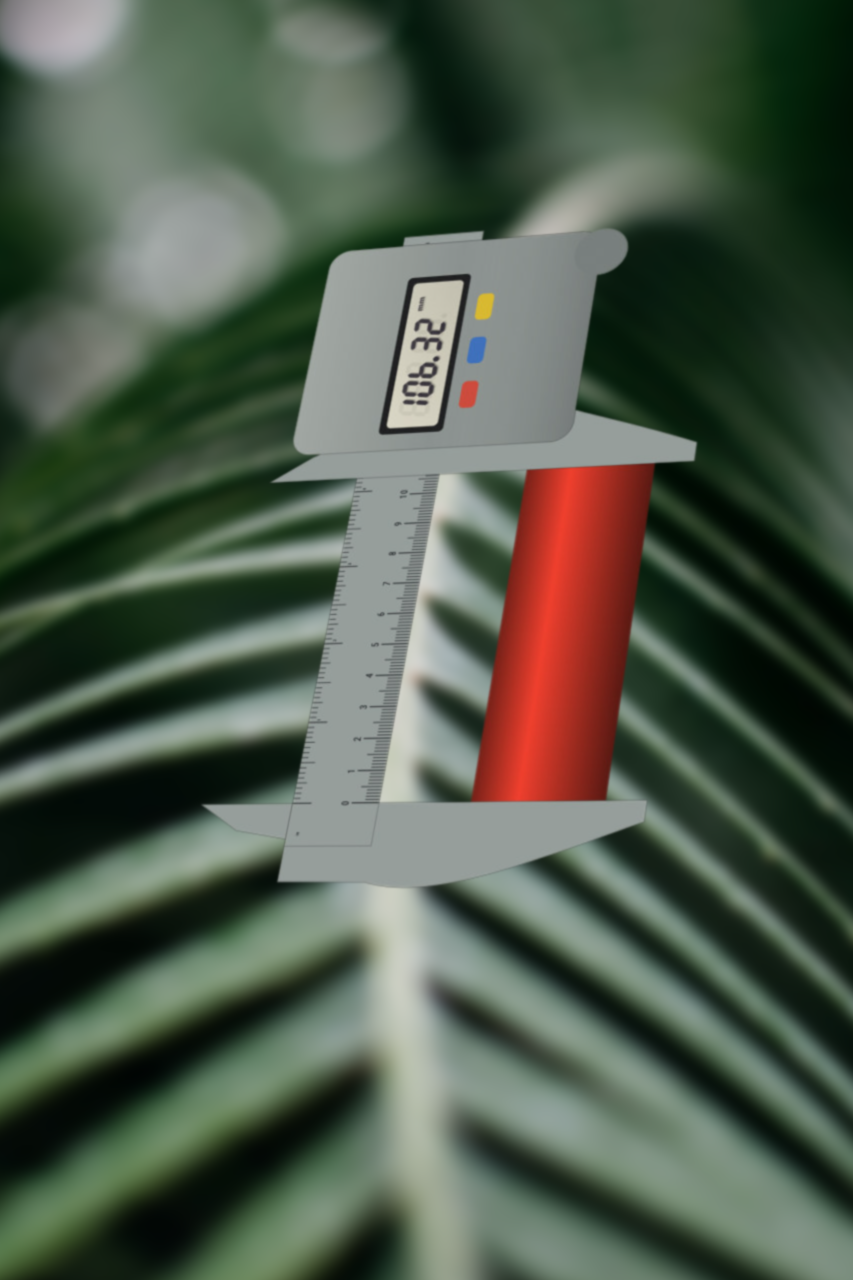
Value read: 106.32 mm
